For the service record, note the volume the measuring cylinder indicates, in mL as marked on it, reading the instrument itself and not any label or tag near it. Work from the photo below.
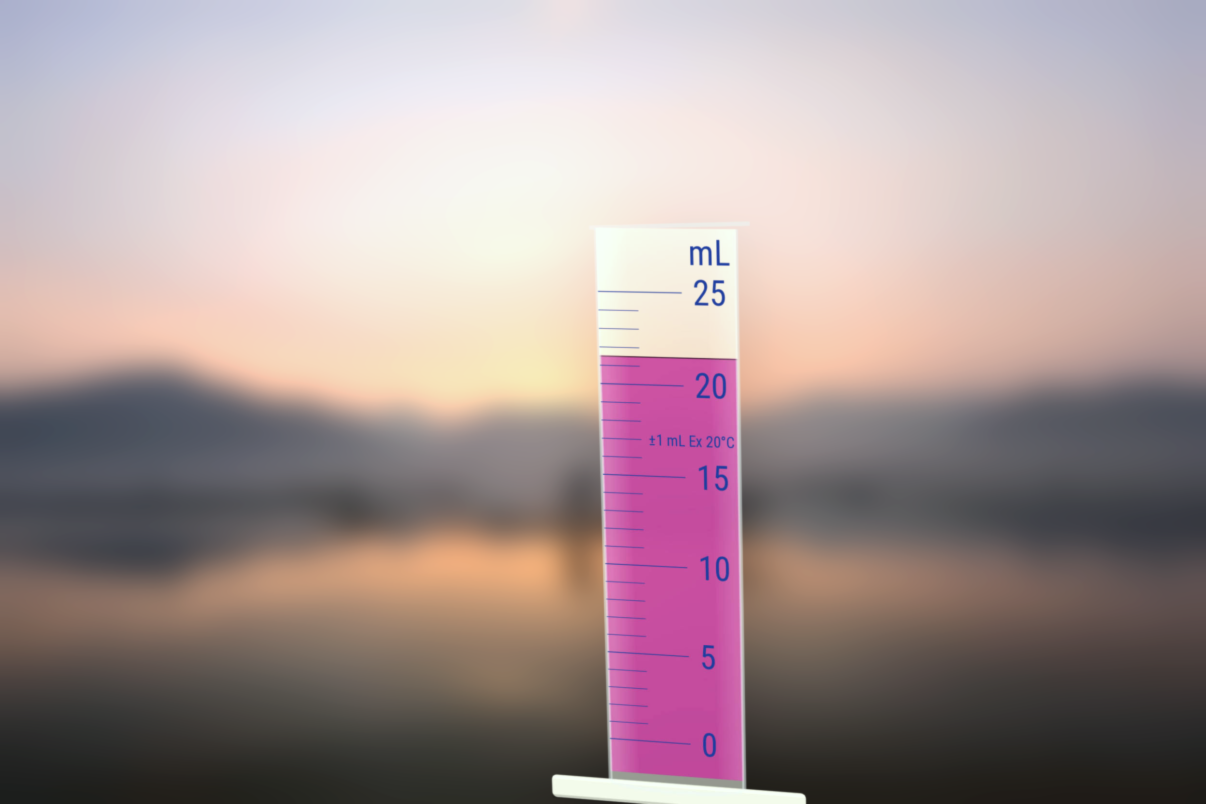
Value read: 21.5 mL
